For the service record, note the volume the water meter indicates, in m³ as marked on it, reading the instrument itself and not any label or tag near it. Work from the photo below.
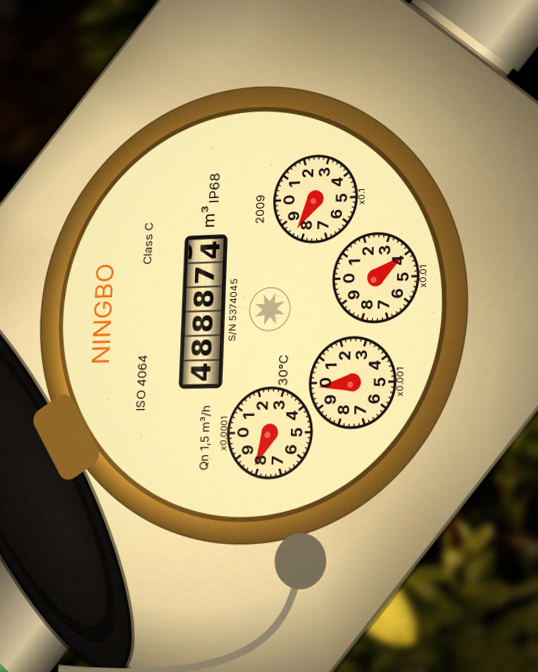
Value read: 488873.8398 m³
